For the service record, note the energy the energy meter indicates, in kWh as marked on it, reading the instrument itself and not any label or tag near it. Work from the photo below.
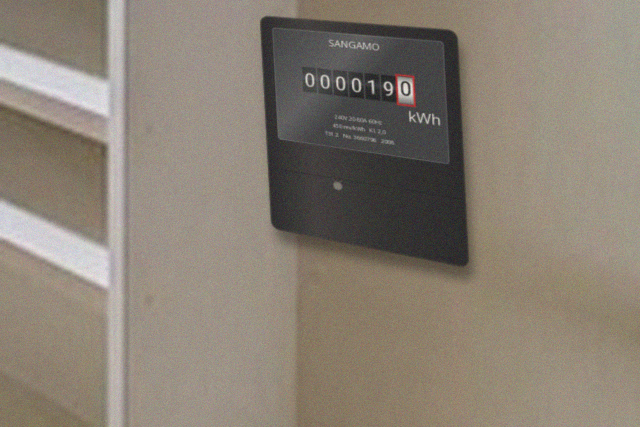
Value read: 19.0 kWh
